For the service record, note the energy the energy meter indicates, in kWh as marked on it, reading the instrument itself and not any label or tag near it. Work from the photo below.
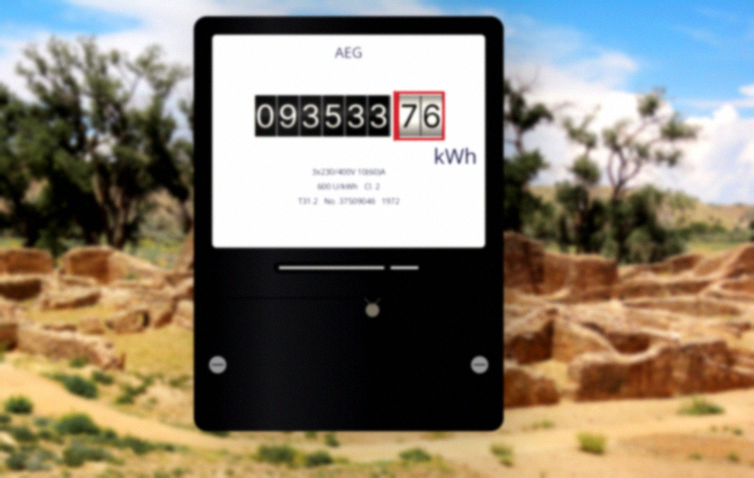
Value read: 93533.76 kWh
